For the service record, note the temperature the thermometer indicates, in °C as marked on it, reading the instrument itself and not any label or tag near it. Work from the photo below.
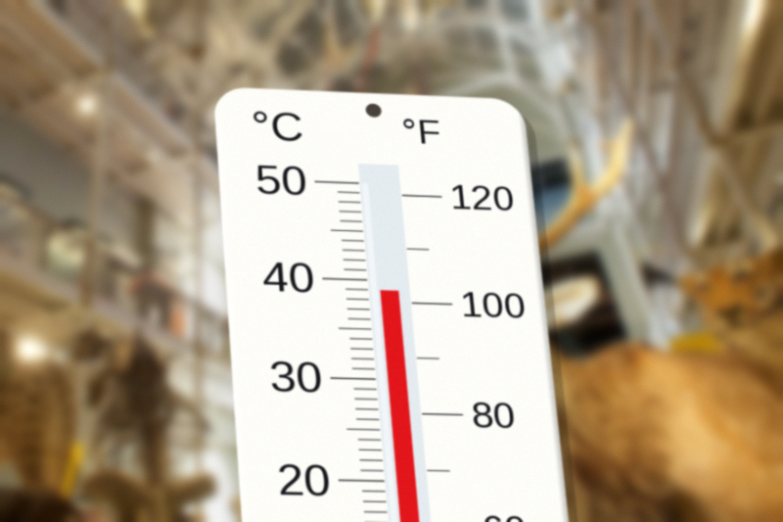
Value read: 39 °C
